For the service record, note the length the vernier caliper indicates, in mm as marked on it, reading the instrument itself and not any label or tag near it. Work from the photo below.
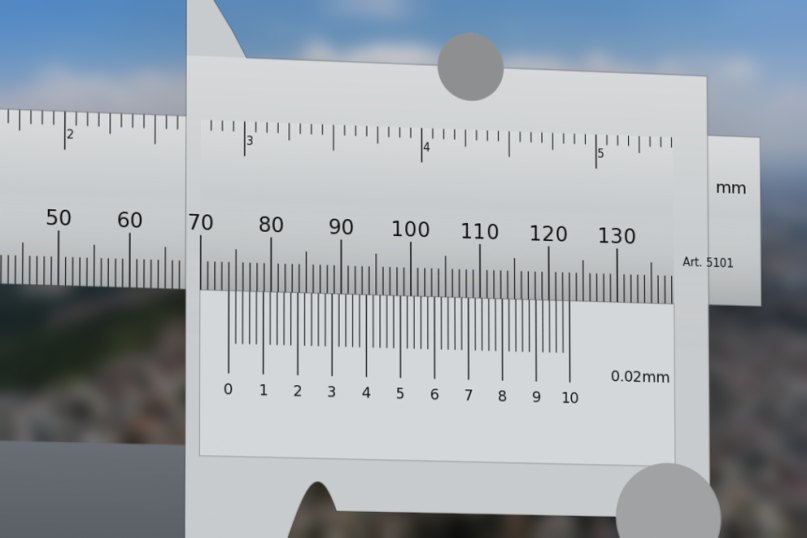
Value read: 74.0 mm
